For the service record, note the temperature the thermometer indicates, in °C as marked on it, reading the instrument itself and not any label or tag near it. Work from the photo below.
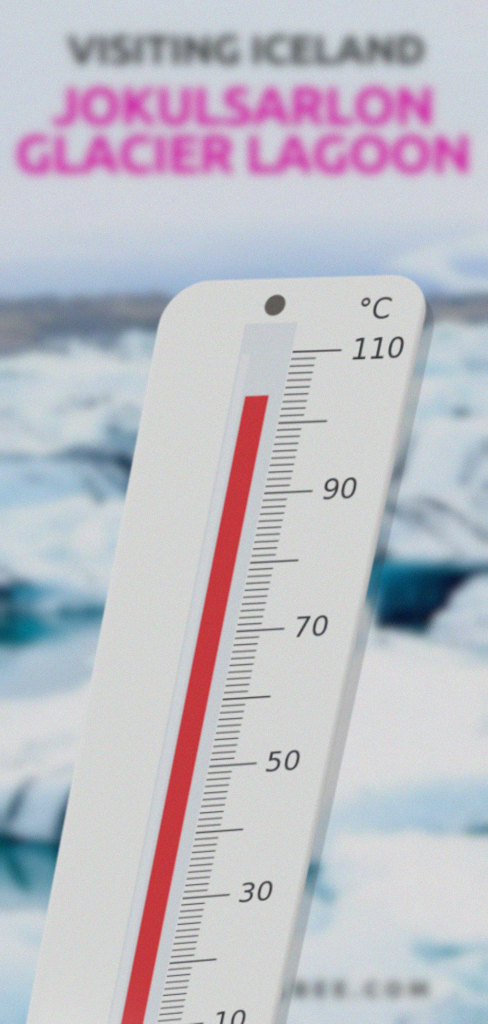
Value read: 104 °C
